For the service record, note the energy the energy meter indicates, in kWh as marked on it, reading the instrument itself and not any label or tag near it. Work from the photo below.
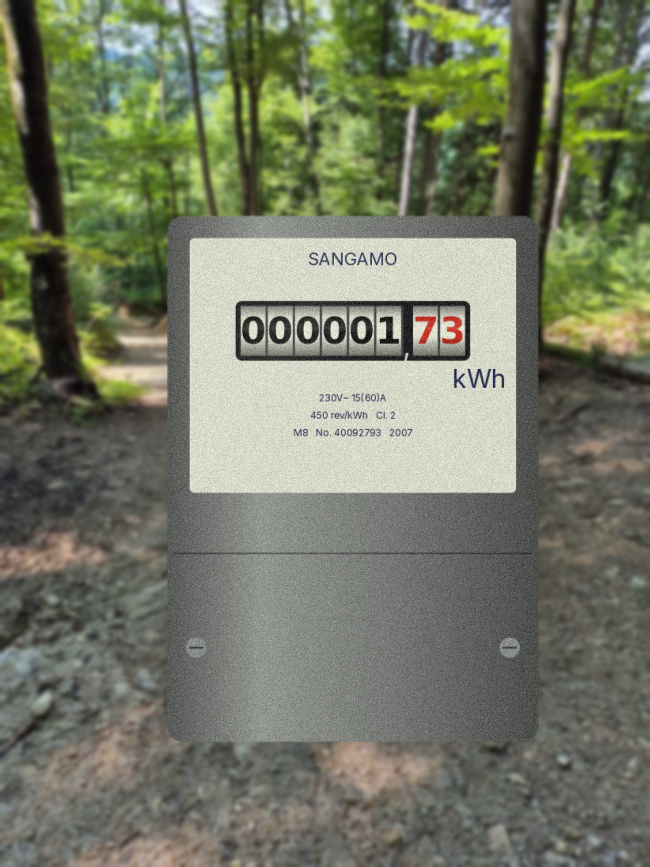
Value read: 1.73 kWh
